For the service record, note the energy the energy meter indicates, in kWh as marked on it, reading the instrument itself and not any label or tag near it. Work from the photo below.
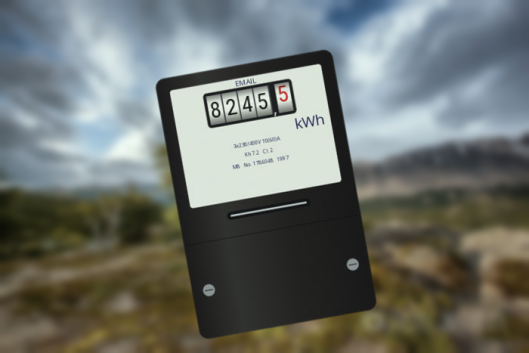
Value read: 8245.5 kWh
